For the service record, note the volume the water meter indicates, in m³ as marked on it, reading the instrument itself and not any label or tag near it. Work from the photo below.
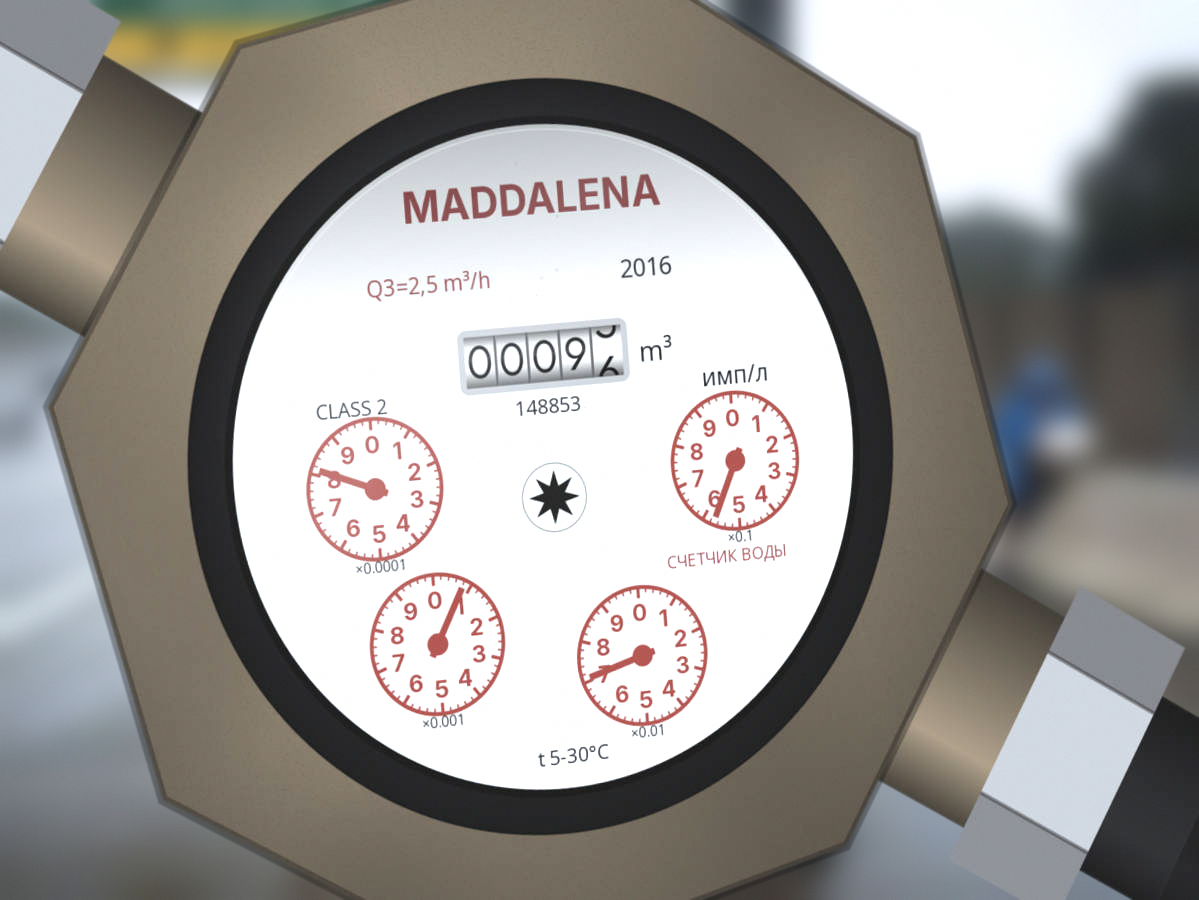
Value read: 95.5708 m³
